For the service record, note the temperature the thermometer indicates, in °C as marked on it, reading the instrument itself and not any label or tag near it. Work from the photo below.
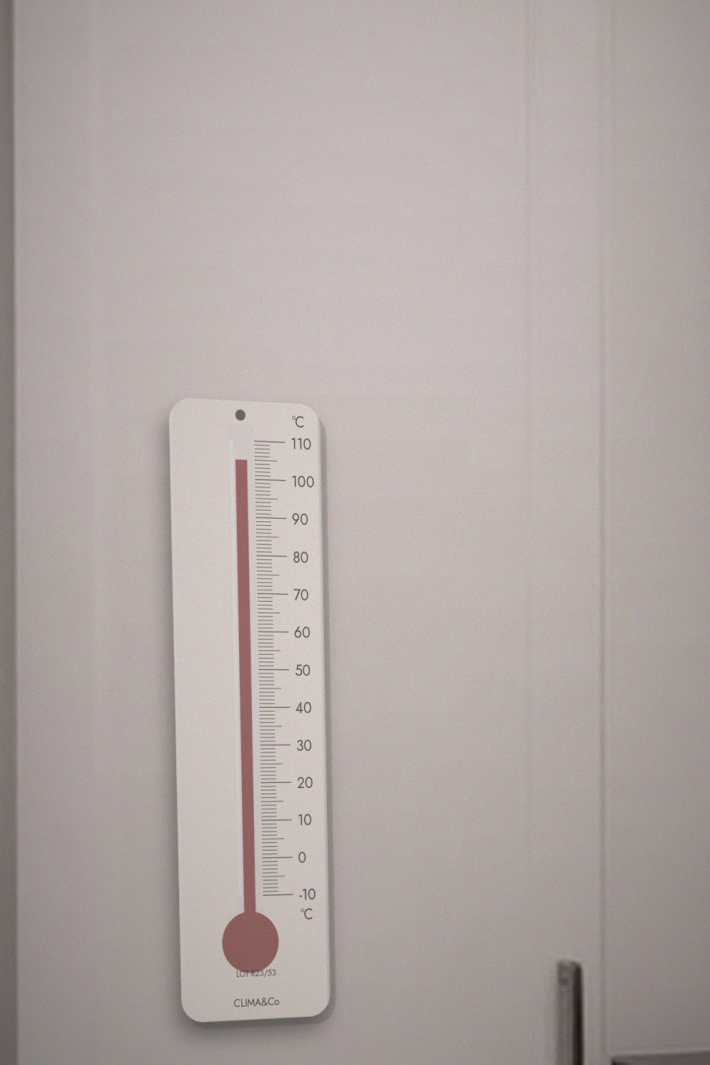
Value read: 105 °C
